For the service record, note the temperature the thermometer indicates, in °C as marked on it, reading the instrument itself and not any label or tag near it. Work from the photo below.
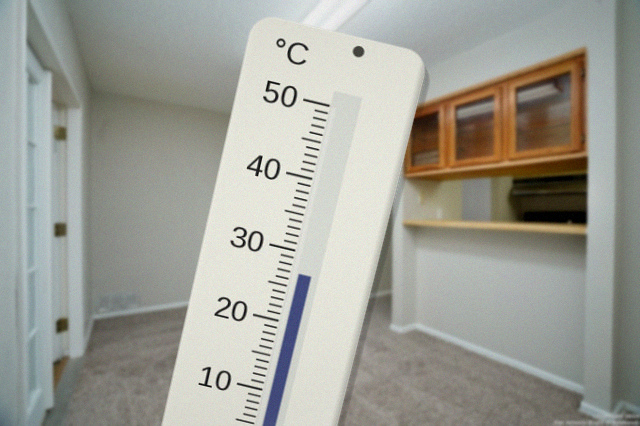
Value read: 27 °C
